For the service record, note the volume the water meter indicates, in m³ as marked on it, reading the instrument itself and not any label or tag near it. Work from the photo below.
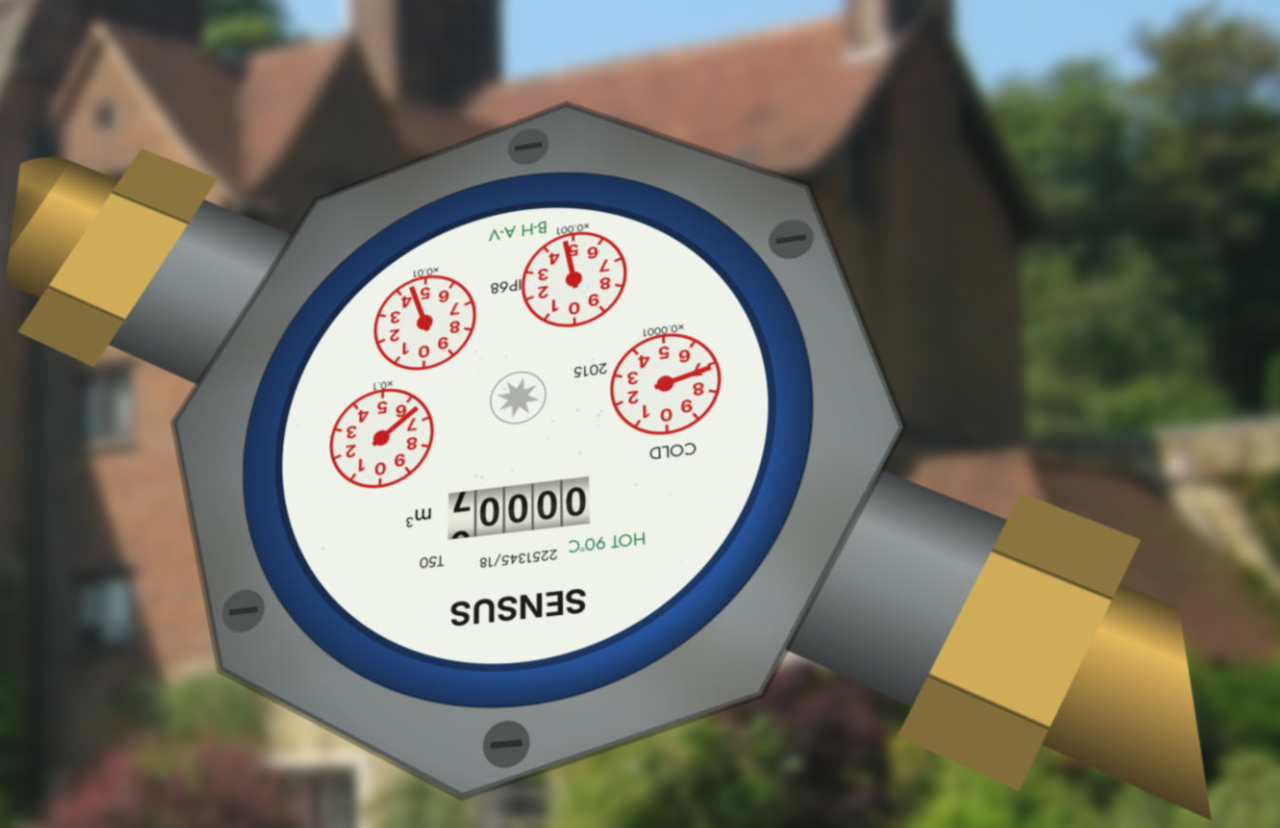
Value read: 6.6447 m³
